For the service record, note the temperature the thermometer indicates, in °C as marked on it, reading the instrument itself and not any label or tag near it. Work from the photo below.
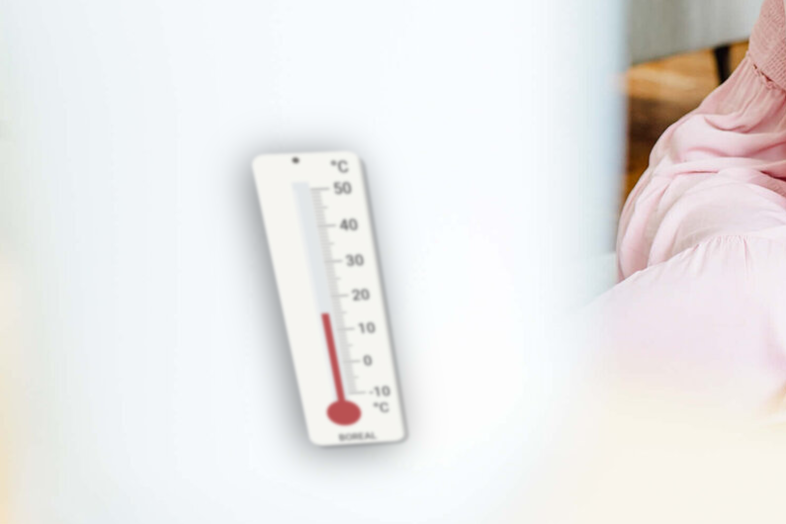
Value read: 15 °C
